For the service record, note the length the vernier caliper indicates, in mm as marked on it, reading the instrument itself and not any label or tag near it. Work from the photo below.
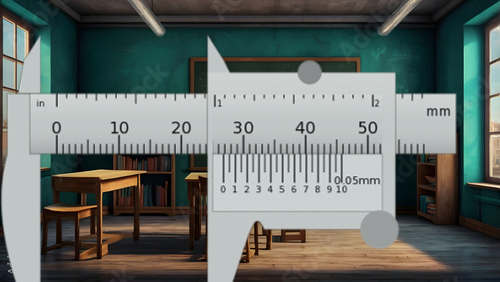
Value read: 26.8 mm
